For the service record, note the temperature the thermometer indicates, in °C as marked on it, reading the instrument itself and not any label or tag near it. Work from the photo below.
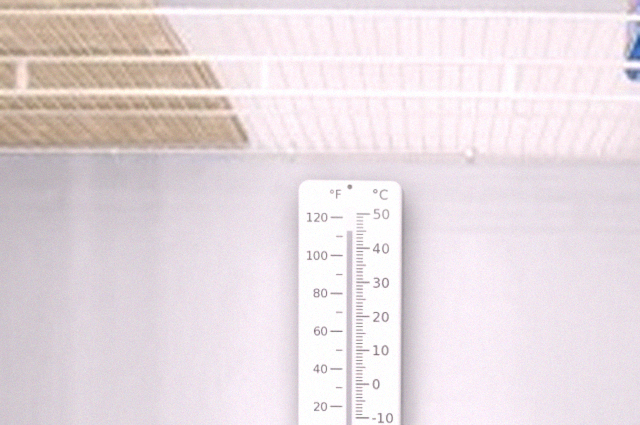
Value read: 45 °C
